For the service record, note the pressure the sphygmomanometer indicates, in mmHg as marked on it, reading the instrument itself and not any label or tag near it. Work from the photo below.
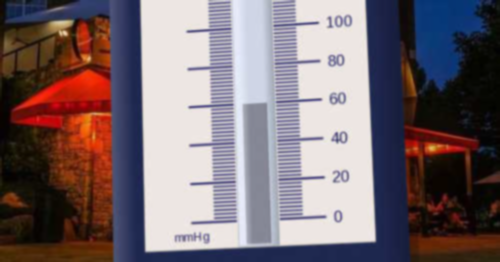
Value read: 60 mmHg
